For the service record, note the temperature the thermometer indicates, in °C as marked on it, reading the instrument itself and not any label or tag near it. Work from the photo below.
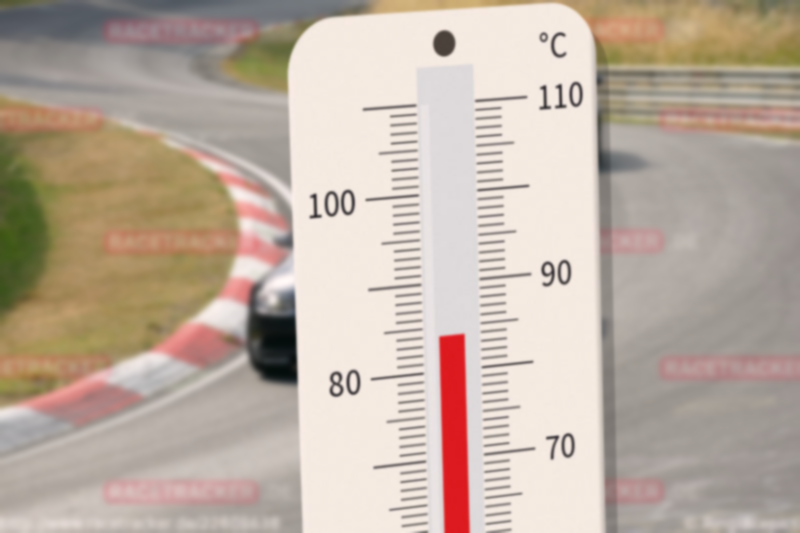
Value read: 84 °C
